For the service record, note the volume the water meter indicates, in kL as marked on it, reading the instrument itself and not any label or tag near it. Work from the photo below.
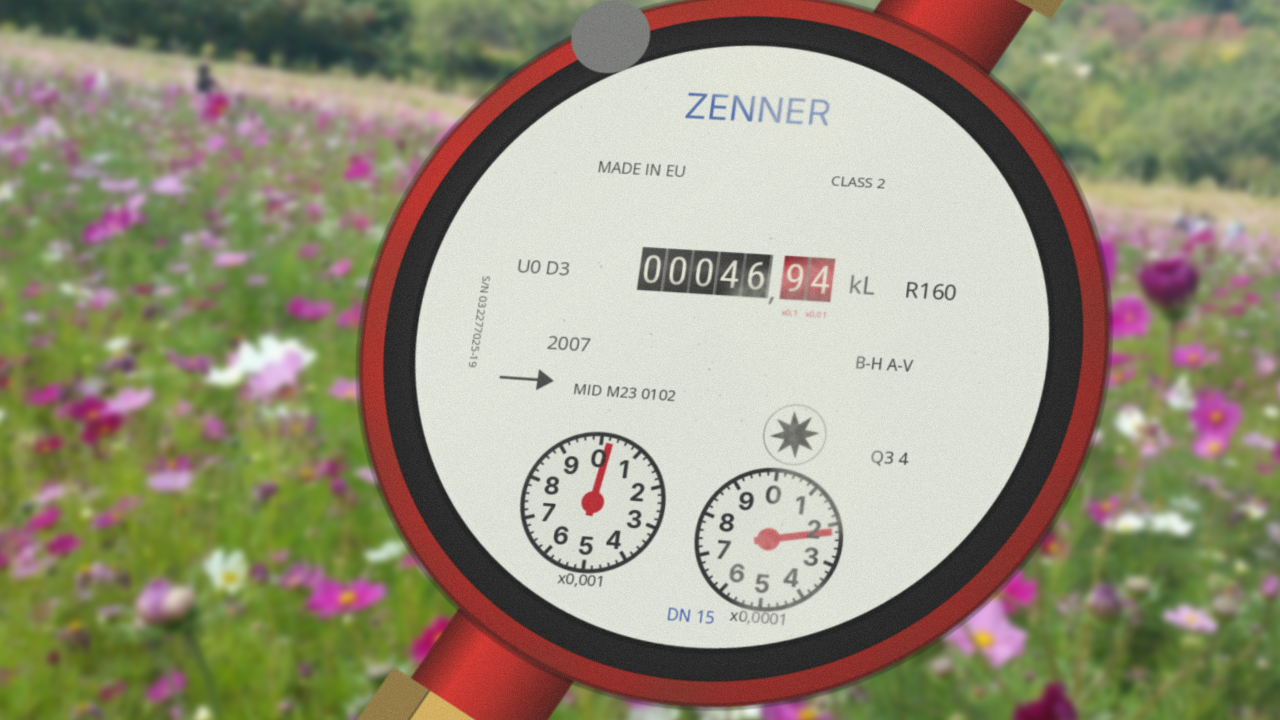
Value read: 46.9402 kL
